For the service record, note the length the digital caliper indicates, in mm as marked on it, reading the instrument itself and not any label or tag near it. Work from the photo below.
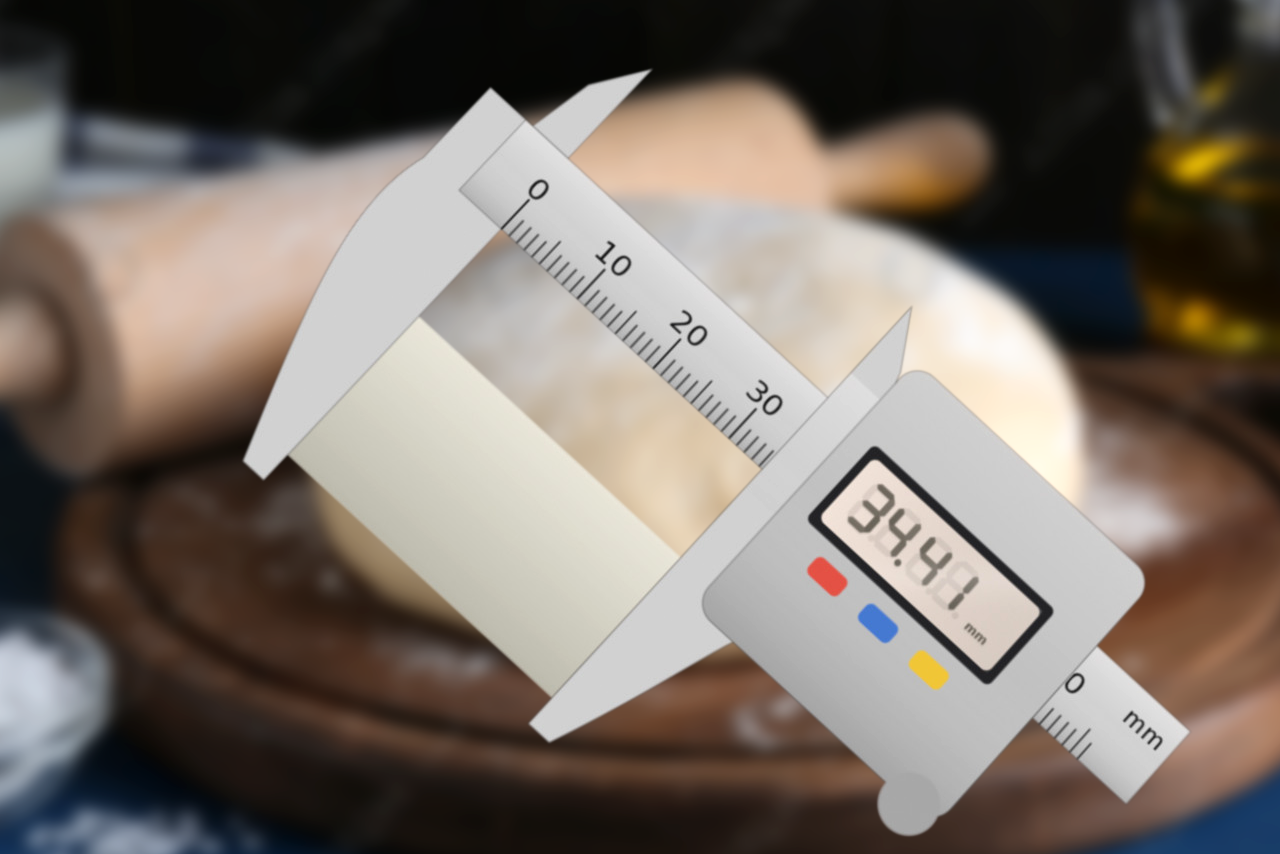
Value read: 34.41 mm
